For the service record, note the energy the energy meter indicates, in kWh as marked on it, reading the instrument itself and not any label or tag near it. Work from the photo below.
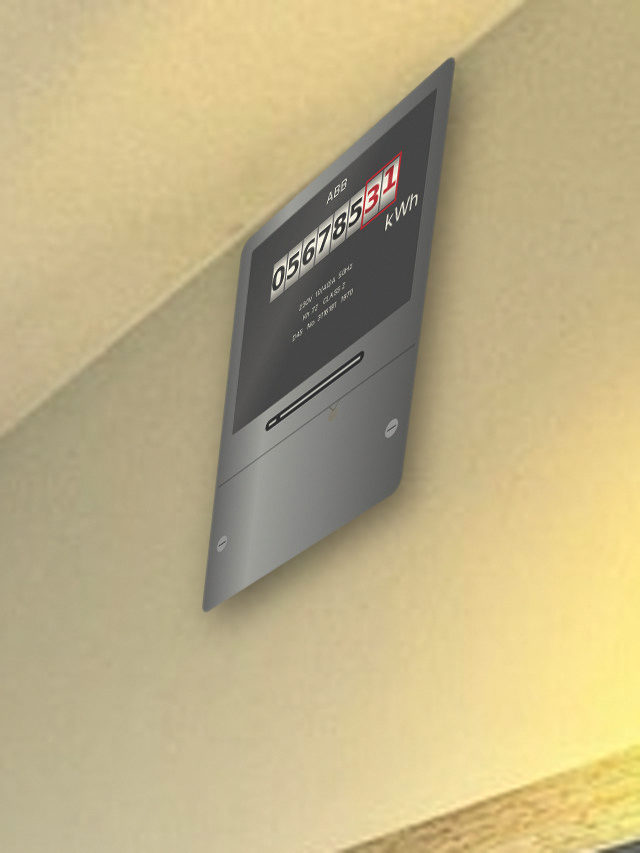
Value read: 56785.31 kWh
